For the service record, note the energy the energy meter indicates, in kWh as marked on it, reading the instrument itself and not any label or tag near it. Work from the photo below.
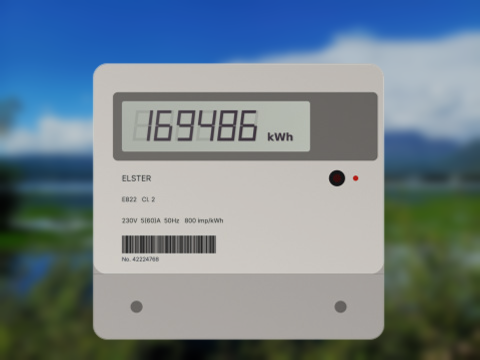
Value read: 169486 kWh
